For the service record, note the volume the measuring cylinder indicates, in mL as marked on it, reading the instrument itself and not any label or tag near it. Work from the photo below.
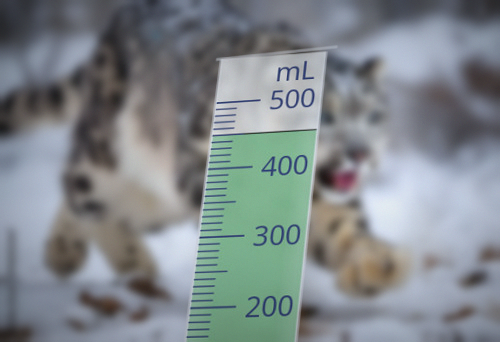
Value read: 450 mL
